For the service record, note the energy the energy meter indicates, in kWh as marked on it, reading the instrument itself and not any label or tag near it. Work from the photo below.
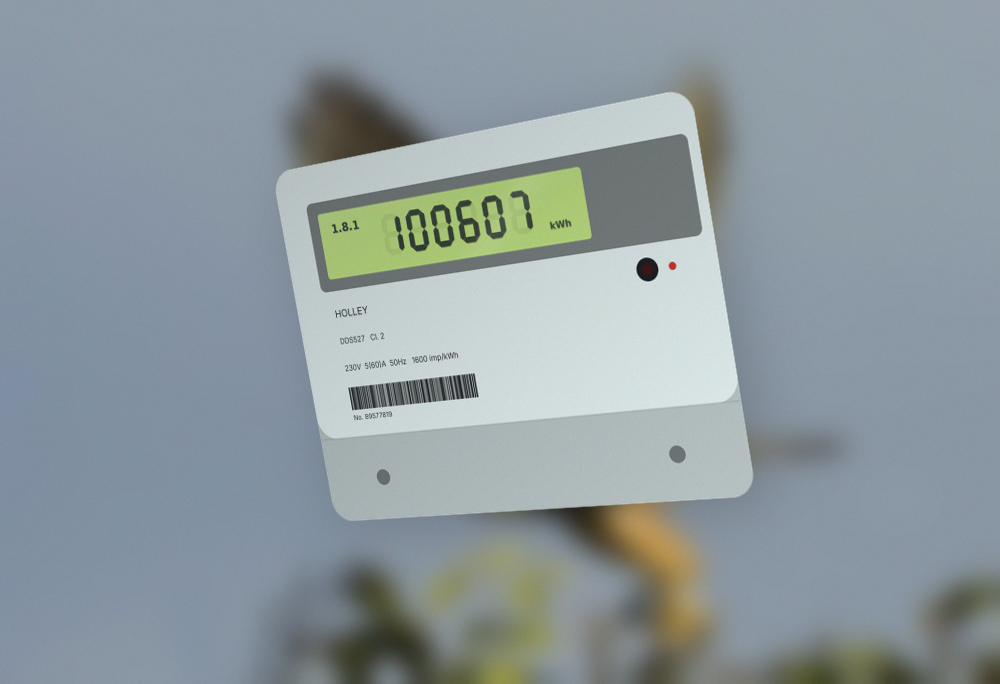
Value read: 100607 kWh
